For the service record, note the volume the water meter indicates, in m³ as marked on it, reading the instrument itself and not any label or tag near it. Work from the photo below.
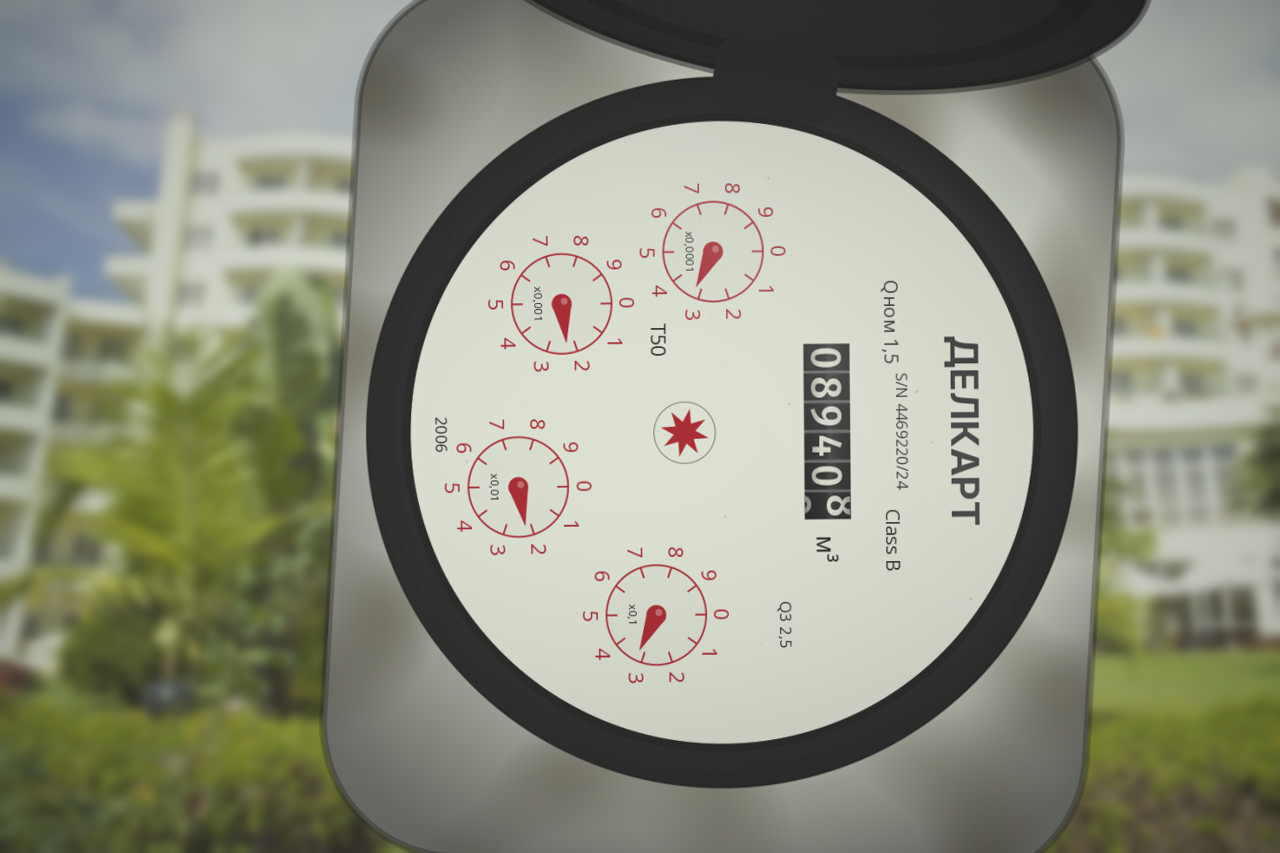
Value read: 89408.3223 m³
